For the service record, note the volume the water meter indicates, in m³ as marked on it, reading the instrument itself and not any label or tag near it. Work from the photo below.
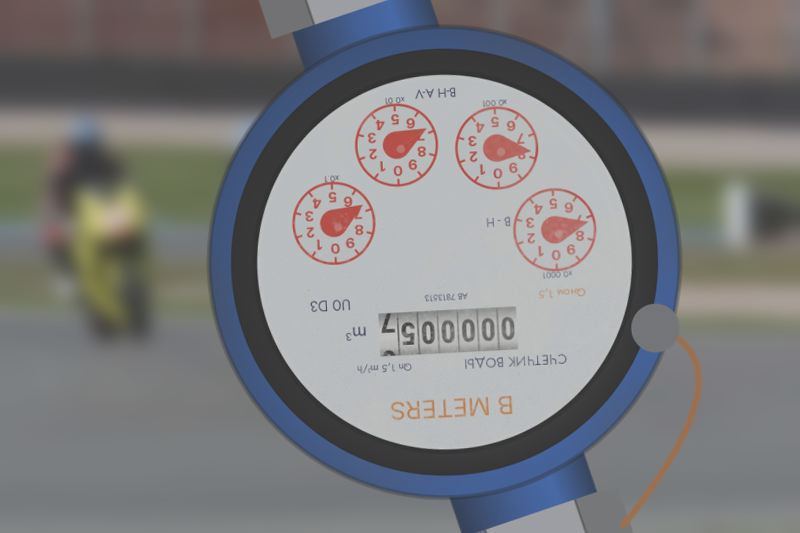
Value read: 56.6677 m³
